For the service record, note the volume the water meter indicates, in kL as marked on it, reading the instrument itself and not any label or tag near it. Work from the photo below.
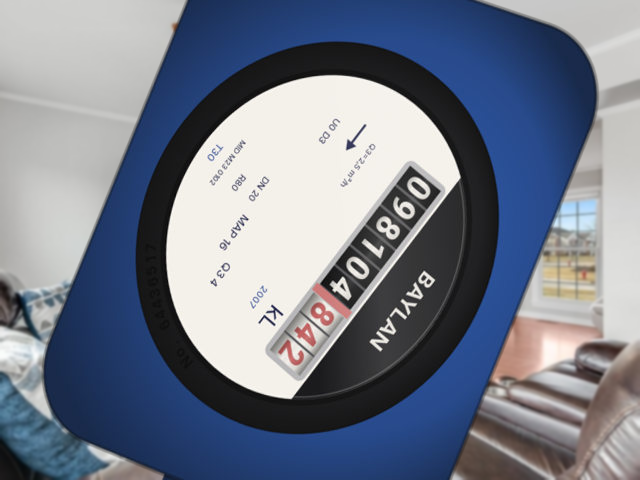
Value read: 98104.842 kL
